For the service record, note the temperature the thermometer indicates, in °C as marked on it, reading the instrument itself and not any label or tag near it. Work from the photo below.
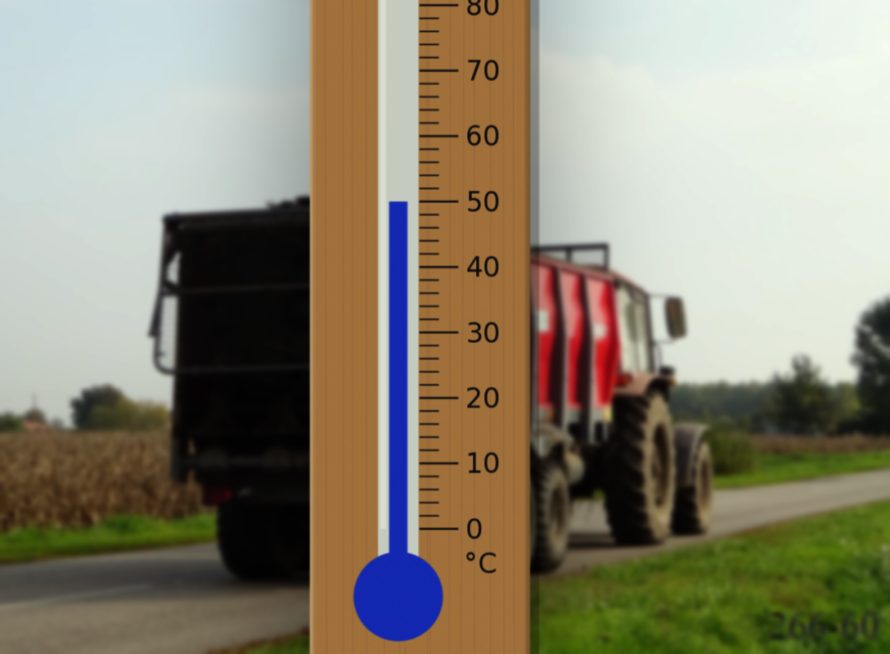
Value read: 50 °C
